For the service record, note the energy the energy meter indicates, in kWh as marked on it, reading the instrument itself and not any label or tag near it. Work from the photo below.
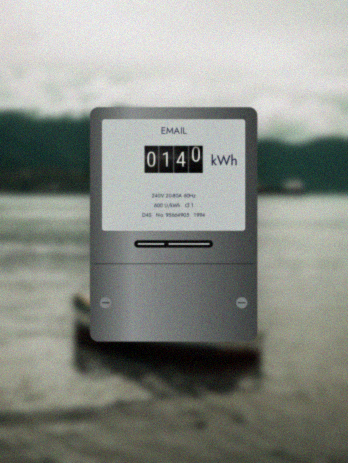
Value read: 140 kWh
